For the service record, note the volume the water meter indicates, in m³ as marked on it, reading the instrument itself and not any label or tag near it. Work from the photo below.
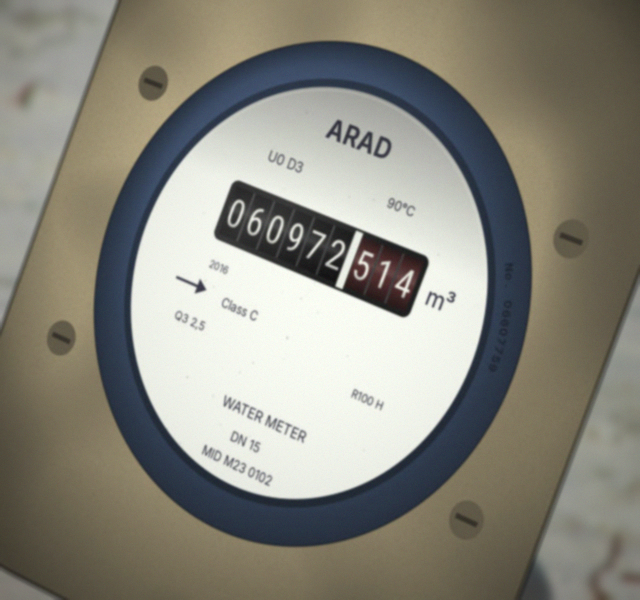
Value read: 60972.514 m³
